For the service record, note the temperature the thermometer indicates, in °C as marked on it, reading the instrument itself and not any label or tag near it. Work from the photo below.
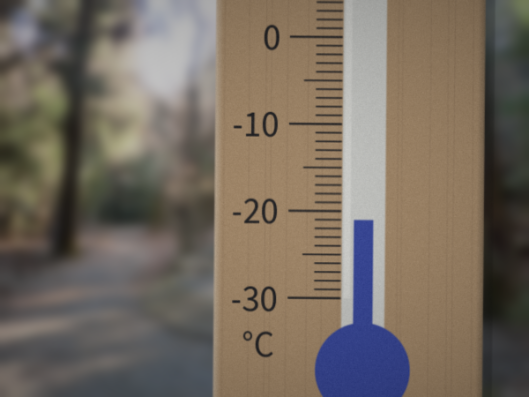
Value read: -21 °C
